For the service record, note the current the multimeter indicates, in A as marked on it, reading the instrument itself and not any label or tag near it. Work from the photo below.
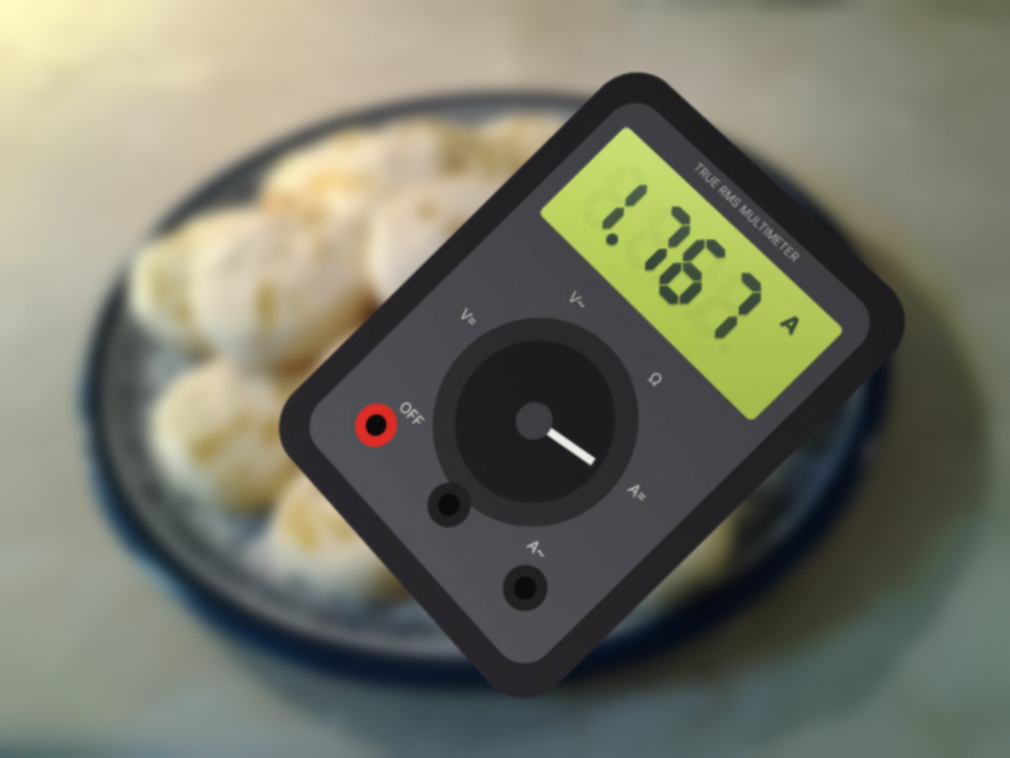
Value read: 1.767 A
